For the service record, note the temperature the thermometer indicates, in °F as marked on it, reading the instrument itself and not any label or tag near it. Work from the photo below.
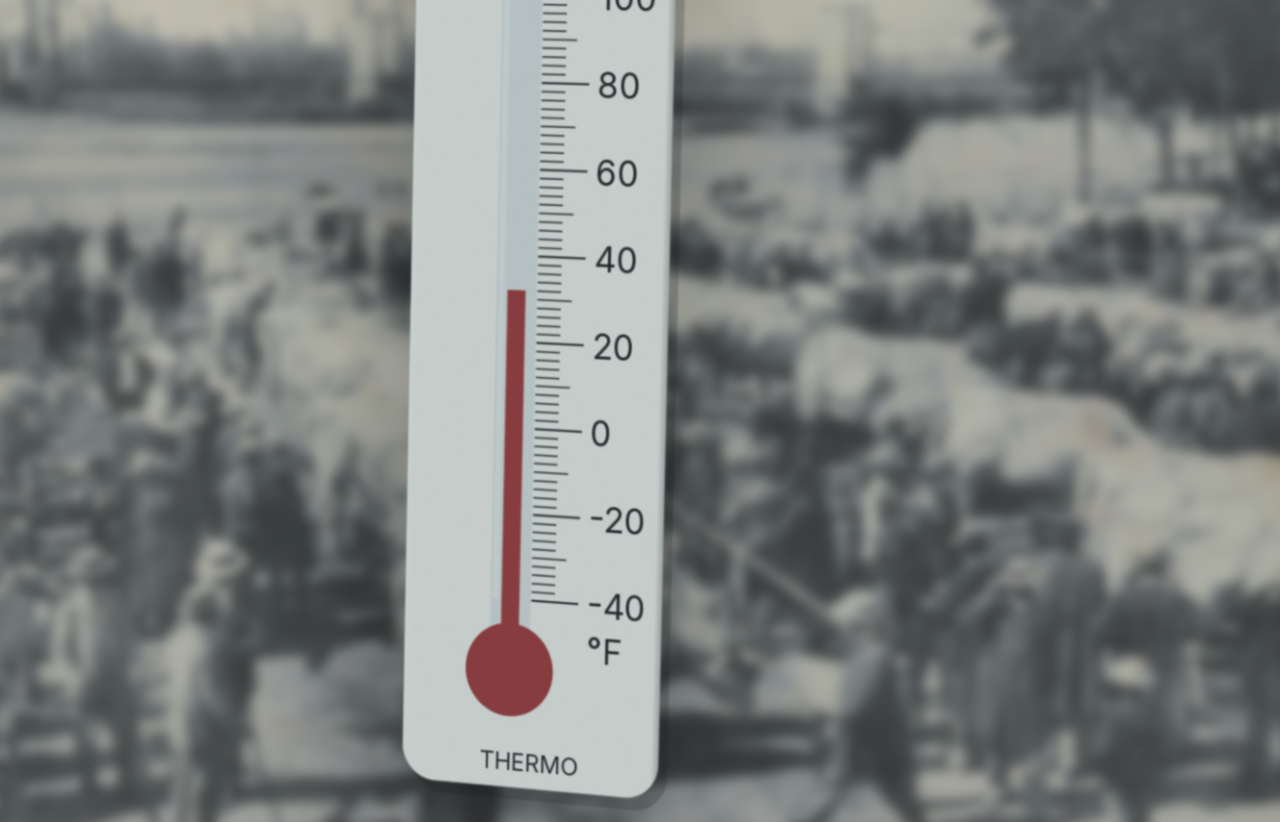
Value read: 32 °F
